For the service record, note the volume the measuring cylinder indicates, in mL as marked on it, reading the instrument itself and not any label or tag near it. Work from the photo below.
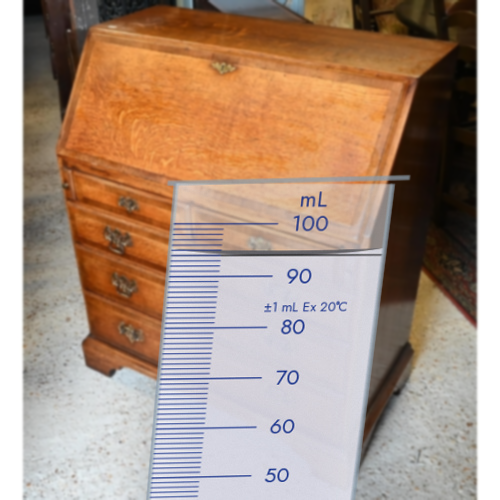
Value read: 94 mL
